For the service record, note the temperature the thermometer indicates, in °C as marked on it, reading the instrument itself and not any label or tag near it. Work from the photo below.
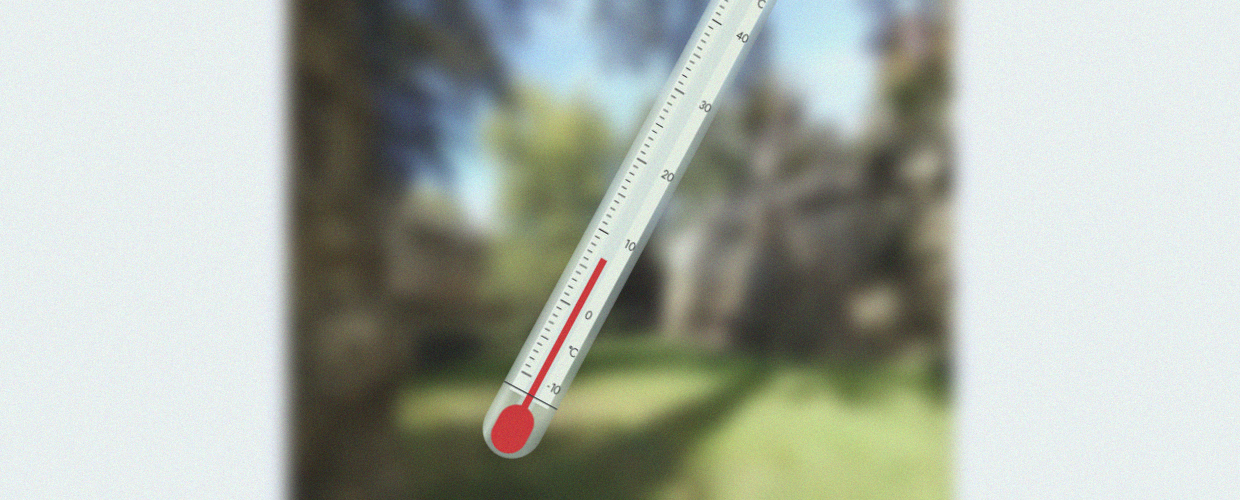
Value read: 7 °C
